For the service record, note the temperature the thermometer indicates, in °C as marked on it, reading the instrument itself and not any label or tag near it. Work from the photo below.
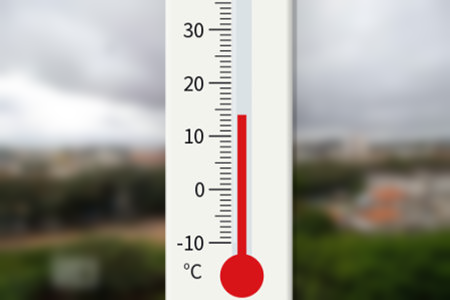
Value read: 14 °C
